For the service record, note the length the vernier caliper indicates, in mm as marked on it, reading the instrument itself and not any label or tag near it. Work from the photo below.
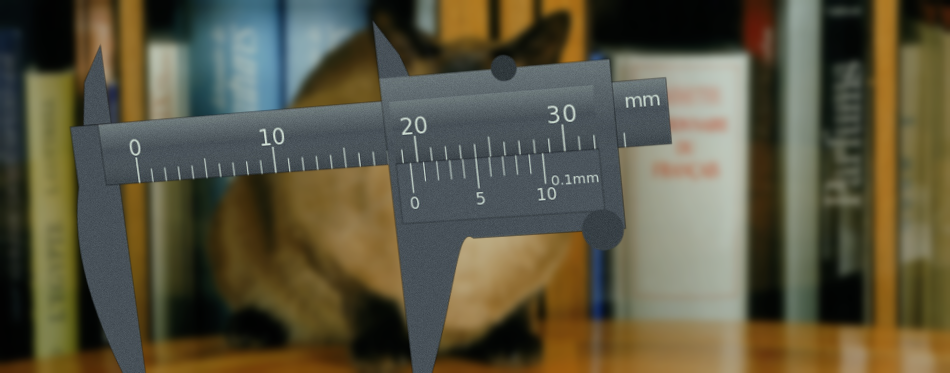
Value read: 19.5 mm
